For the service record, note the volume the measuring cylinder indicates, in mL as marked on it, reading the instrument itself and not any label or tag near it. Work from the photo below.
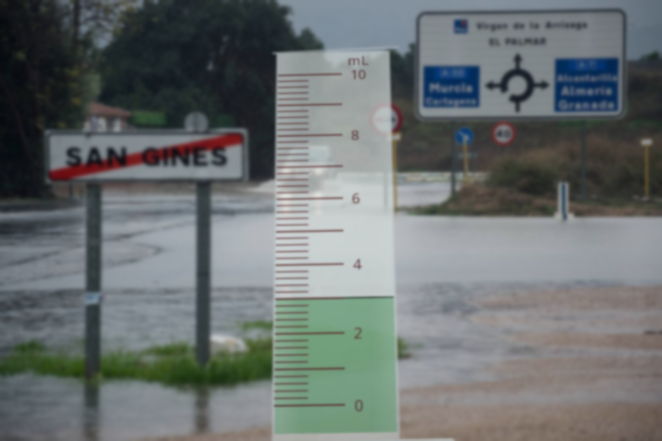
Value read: 3 mL
